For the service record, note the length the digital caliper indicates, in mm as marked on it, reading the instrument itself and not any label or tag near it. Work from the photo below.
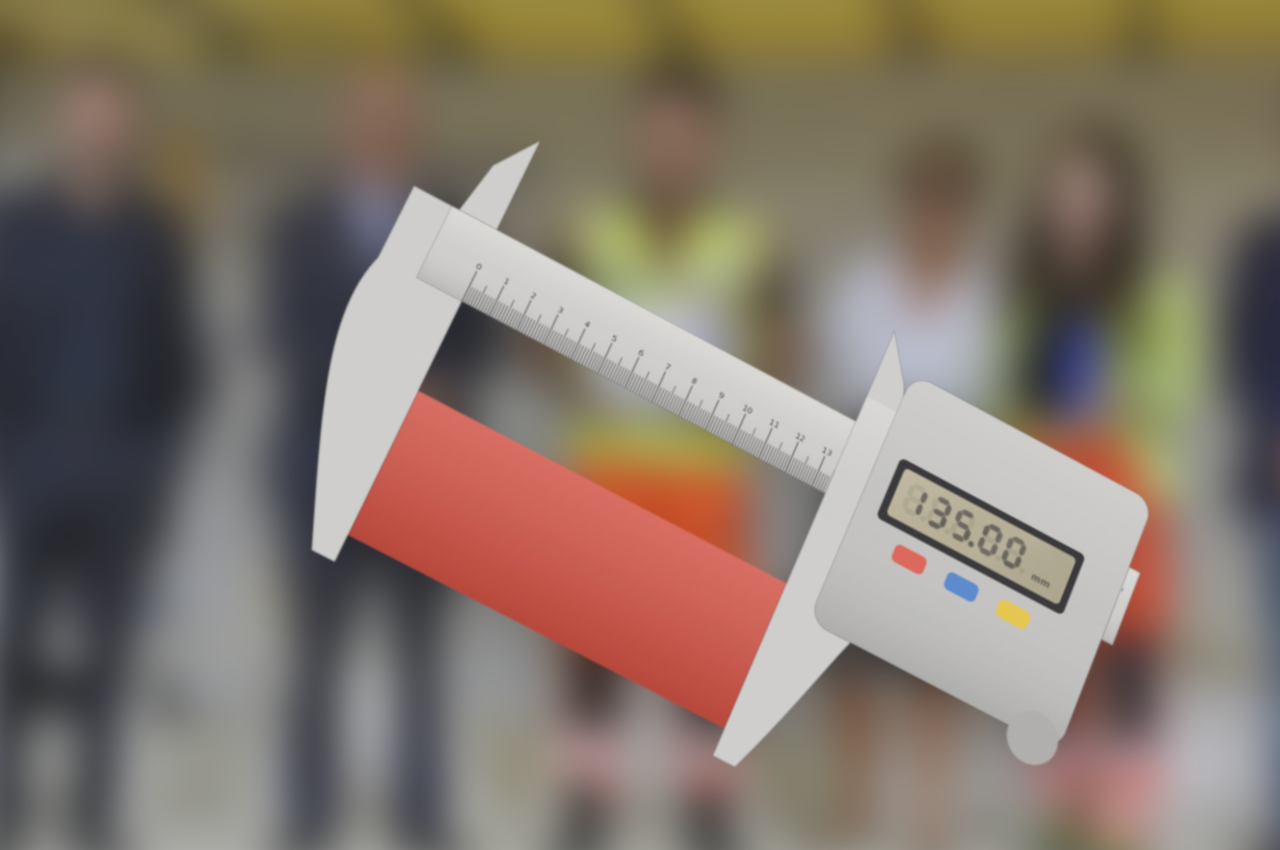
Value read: 135.00 mm
